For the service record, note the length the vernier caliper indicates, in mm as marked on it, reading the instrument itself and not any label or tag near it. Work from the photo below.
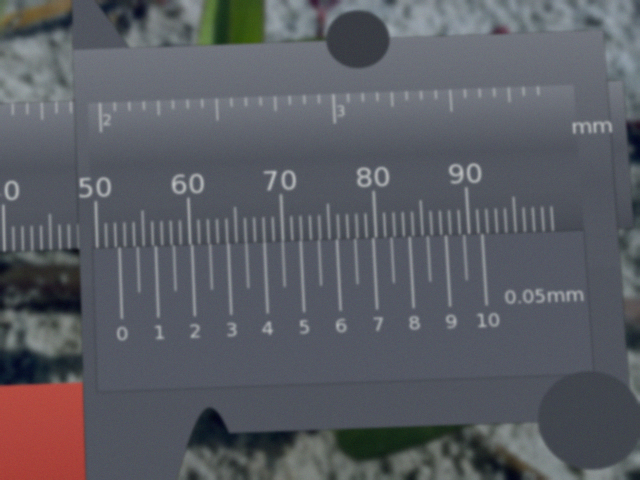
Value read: 52.4 mm
